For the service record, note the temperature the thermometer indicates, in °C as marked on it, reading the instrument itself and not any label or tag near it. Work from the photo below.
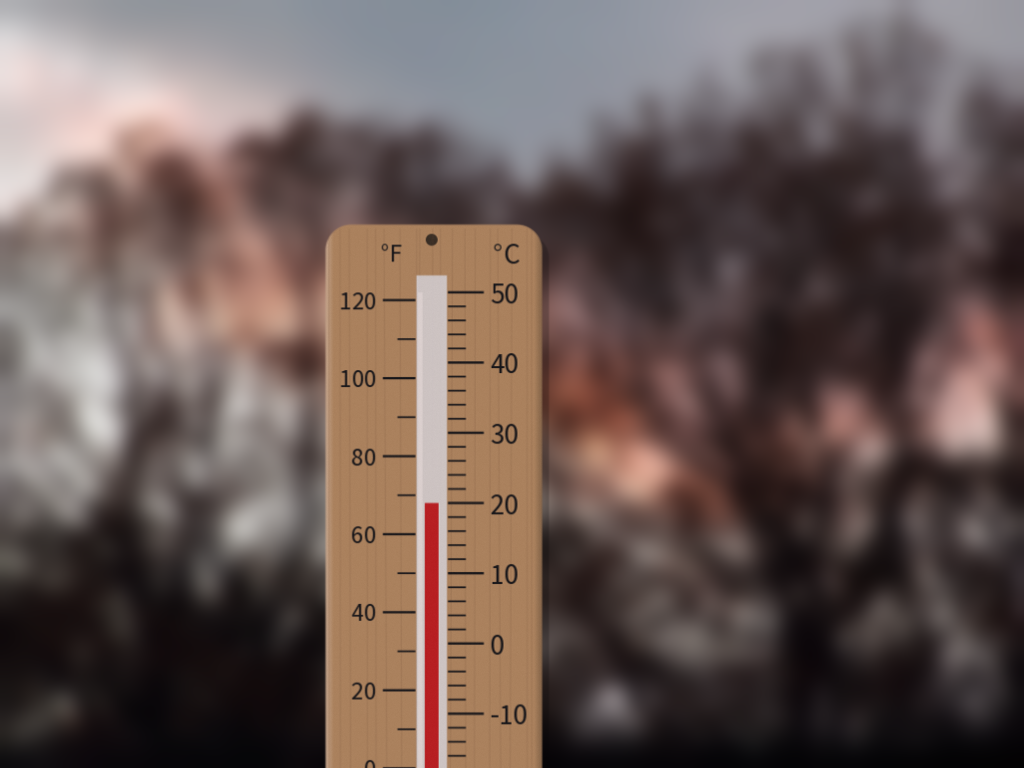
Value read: 20 °C
